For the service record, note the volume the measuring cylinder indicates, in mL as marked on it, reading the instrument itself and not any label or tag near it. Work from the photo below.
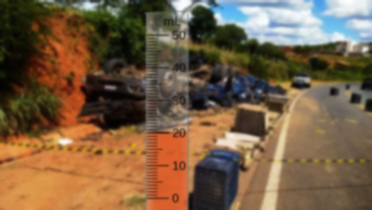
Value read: 20 mL
